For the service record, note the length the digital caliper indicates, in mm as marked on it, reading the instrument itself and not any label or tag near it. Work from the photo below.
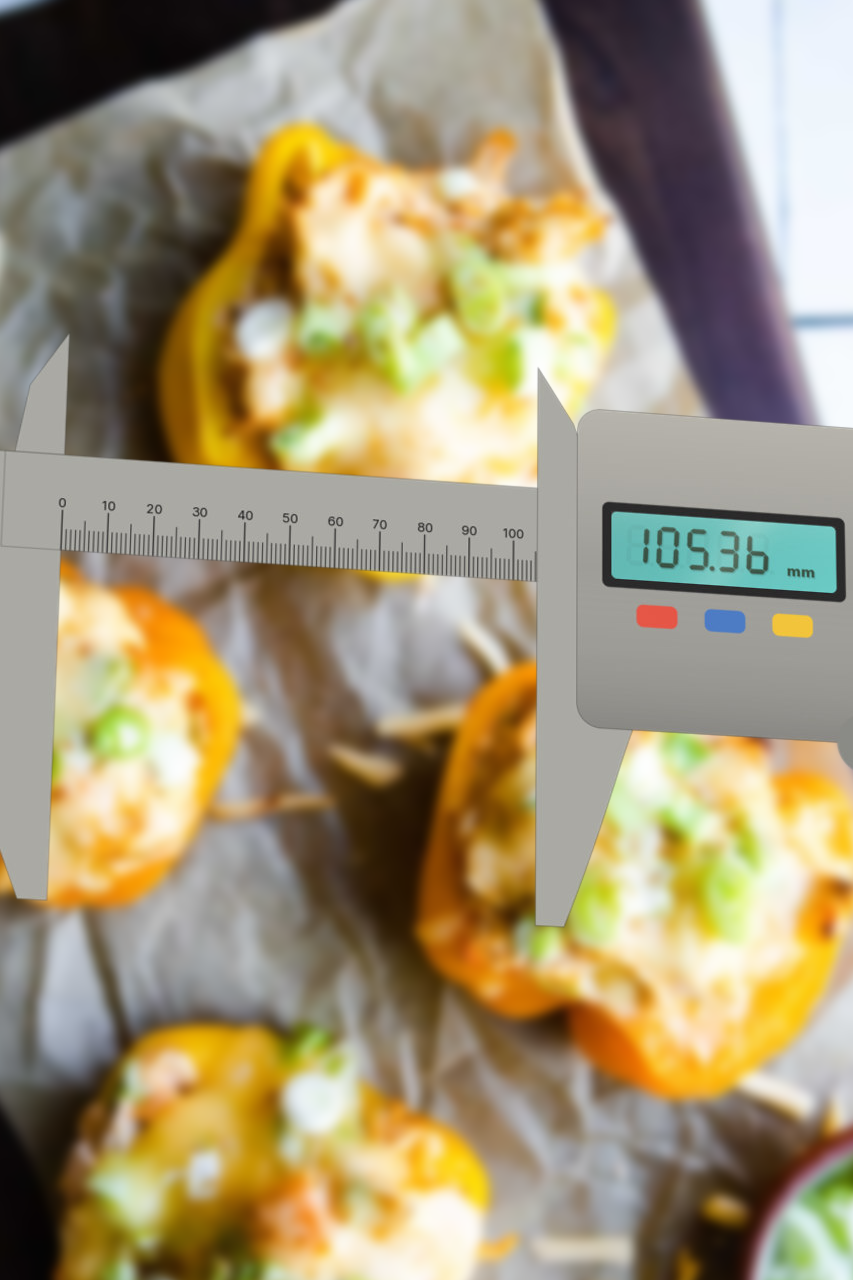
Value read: 105.36 mm
